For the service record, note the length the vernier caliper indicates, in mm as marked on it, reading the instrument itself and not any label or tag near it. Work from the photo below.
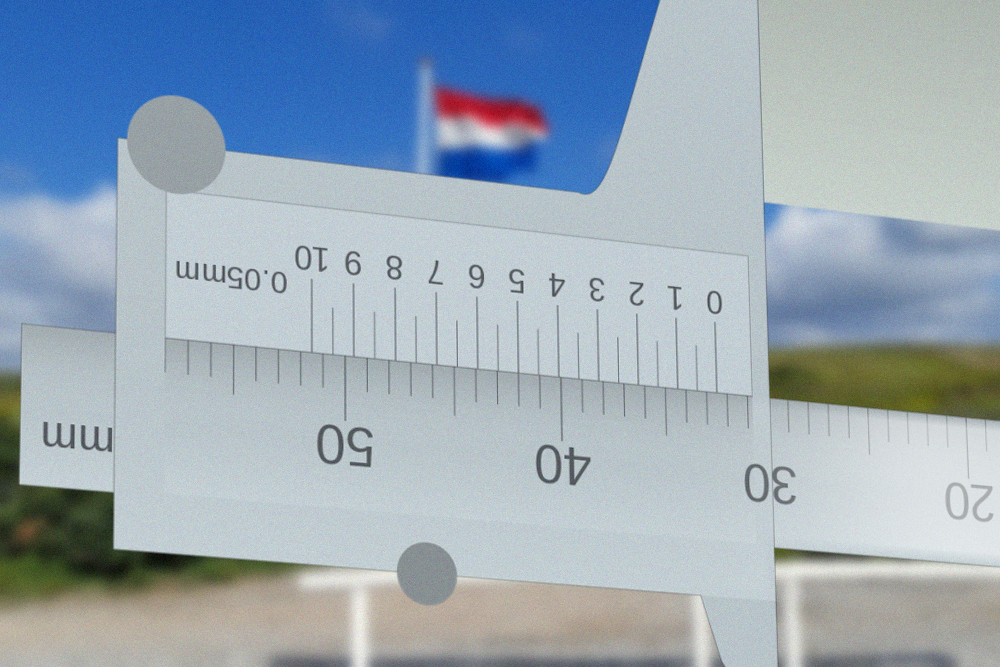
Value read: 32.5 mm
